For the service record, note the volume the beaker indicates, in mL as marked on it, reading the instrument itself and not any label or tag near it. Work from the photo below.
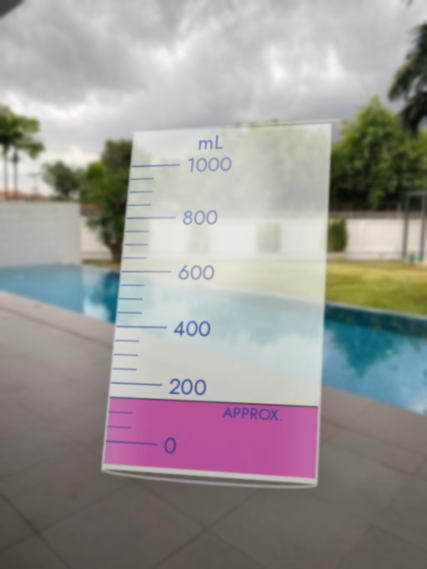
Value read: 150 mL
